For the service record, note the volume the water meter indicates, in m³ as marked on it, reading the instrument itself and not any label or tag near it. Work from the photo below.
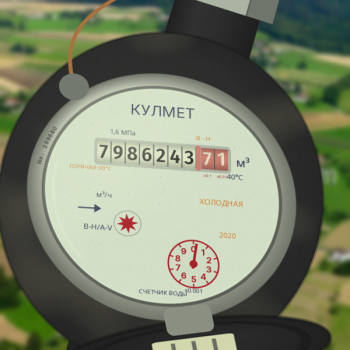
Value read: 7986243.710 m³
